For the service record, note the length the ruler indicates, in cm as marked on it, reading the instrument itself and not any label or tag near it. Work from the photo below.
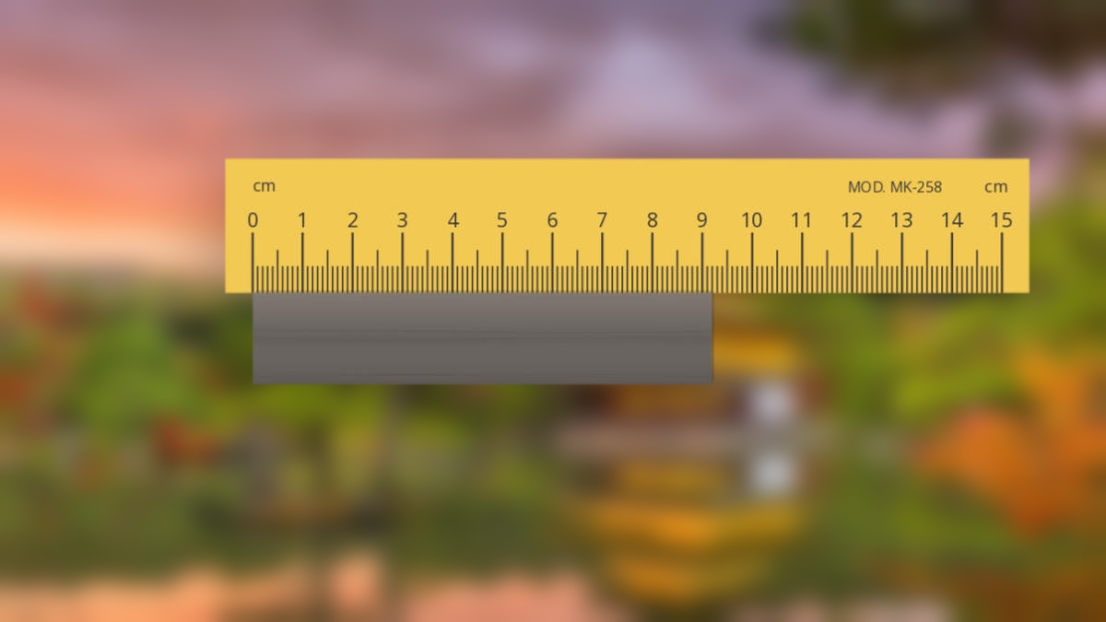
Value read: 9.2 cm
